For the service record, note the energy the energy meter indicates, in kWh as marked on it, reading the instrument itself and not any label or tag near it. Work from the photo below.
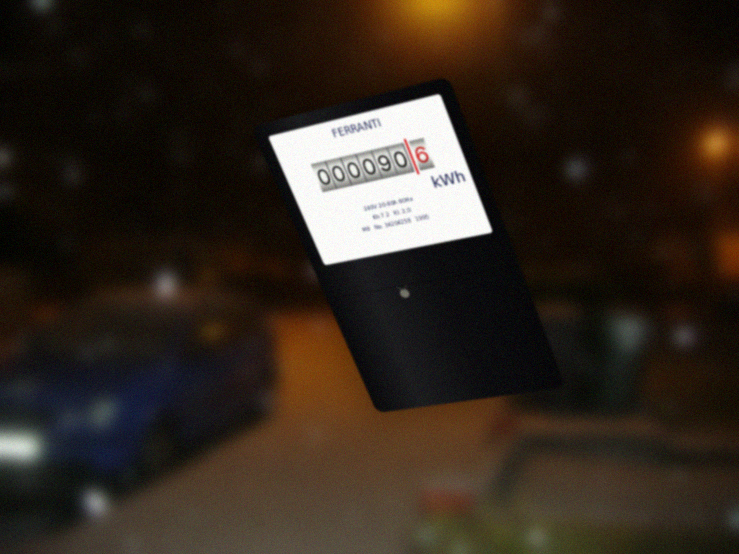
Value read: 90.6 kWh
